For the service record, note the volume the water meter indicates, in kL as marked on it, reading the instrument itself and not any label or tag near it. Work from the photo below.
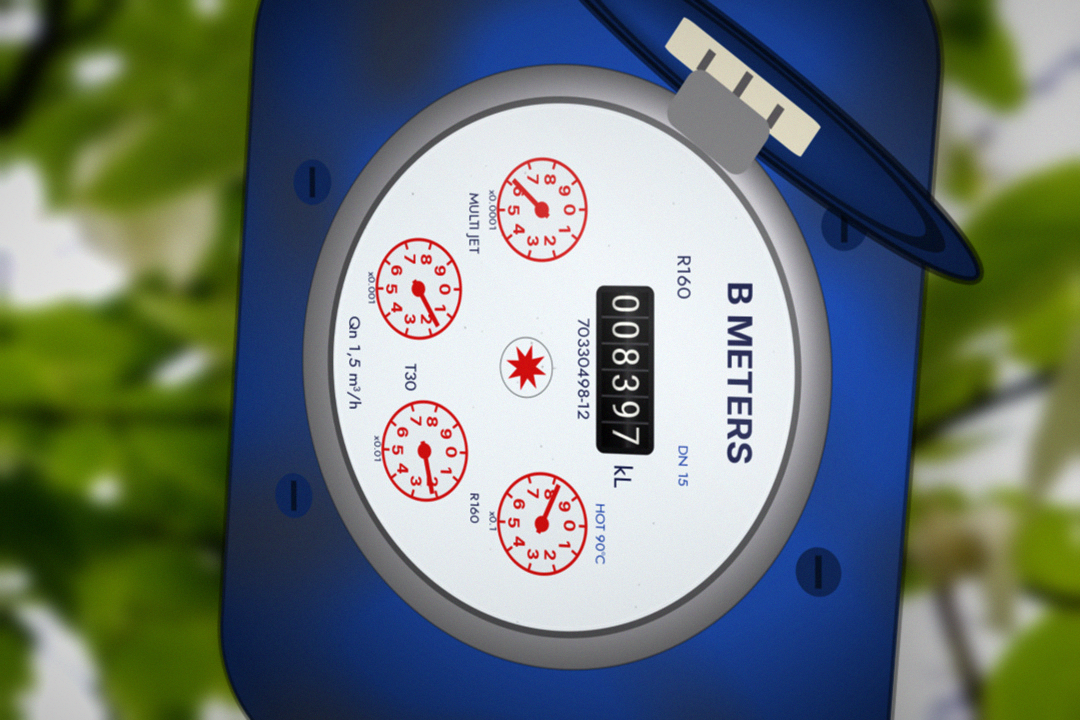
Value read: 8397.8216 kL
